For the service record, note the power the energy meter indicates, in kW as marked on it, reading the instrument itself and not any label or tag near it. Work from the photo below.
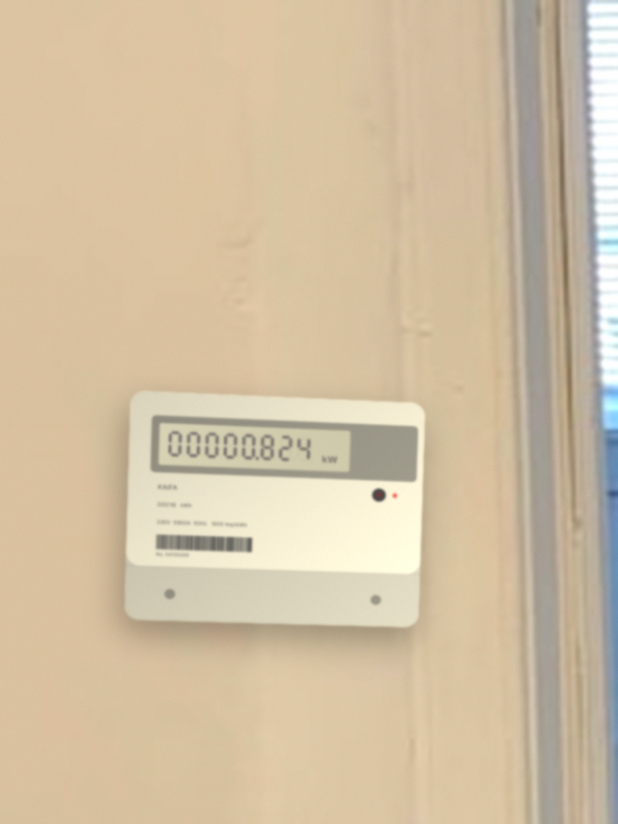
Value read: 0.824 kW
